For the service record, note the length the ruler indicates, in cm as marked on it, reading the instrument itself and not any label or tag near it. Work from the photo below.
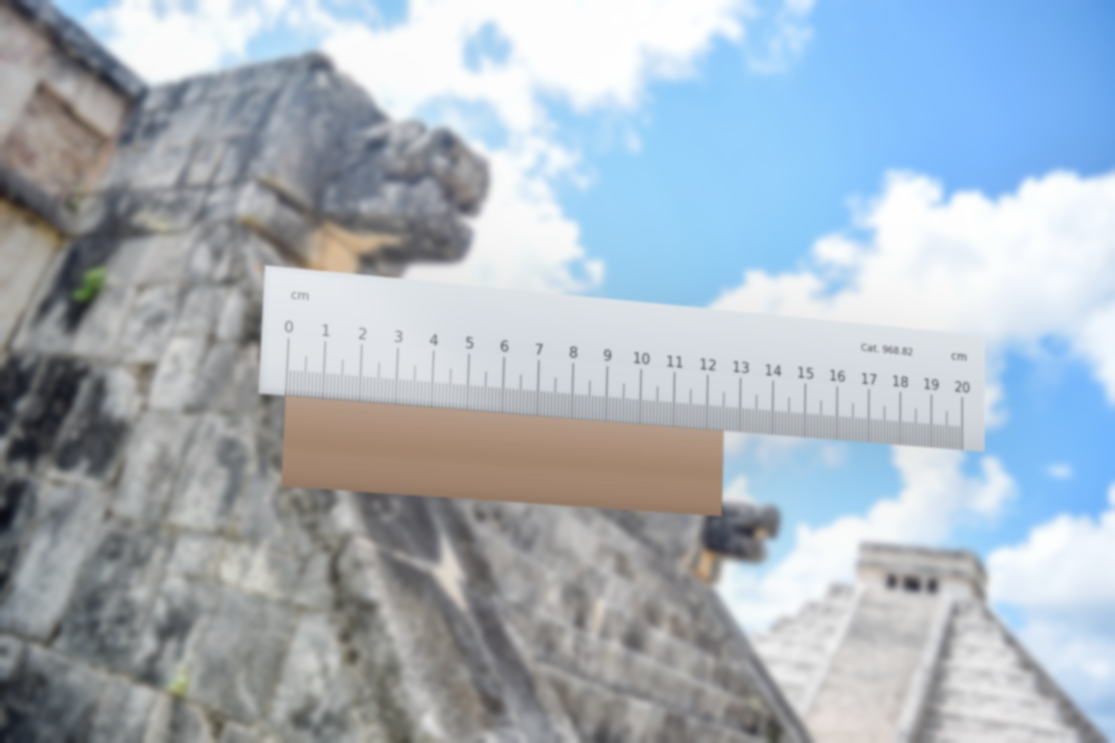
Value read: 12.5 cm
